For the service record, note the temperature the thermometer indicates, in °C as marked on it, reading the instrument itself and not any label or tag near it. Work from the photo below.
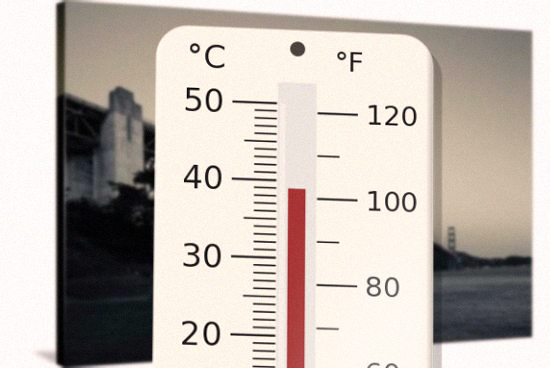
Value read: 39 °C
